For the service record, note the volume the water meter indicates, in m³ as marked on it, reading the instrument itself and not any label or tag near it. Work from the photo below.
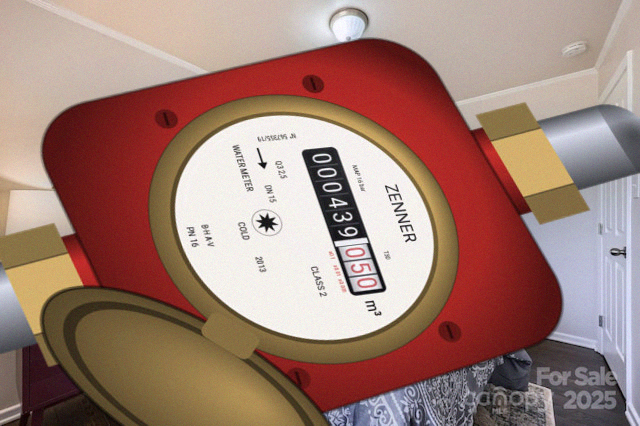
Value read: 439.050 m³
